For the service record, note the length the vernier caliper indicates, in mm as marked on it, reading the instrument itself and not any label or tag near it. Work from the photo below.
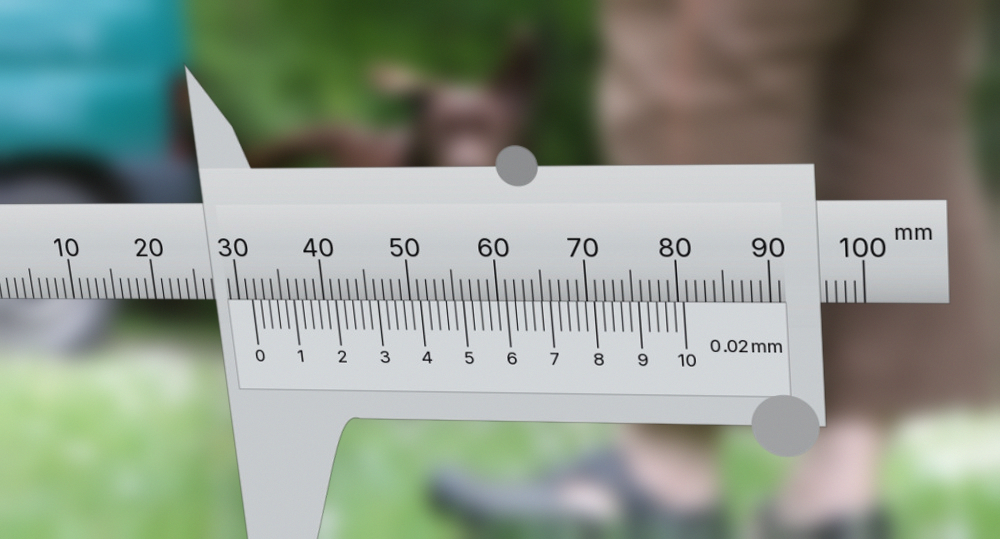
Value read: 31.6 mm
